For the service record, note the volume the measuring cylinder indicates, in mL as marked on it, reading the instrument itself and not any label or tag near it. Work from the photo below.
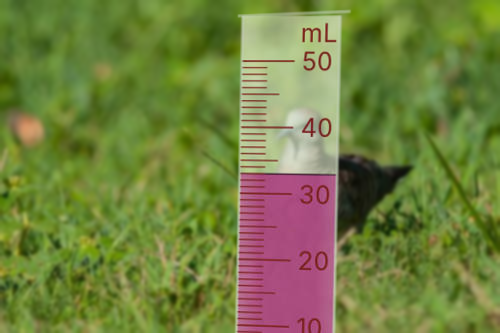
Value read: 33 mL
